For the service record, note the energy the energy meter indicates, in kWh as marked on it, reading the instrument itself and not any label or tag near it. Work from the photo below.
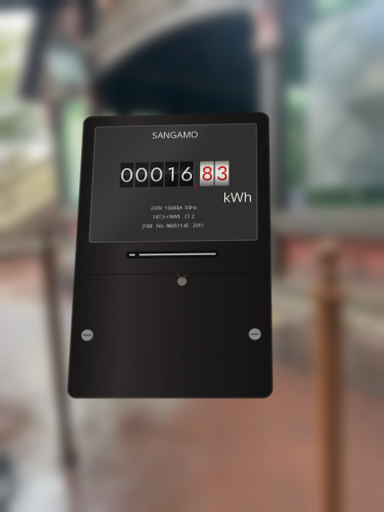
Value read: 16.83 kWh
